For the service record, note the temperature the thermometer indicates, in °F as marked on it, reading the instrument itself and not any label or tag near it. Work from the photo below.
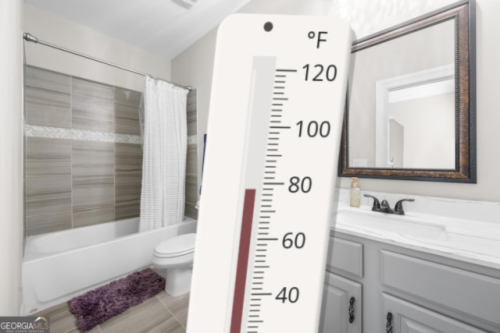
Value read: 78 °F
